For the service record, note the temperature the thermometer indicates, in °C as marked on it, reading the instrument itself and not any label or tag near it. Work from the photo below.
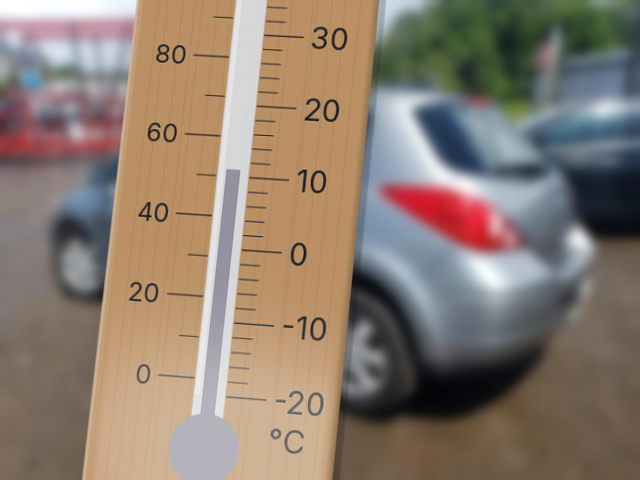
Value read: 11 °C
